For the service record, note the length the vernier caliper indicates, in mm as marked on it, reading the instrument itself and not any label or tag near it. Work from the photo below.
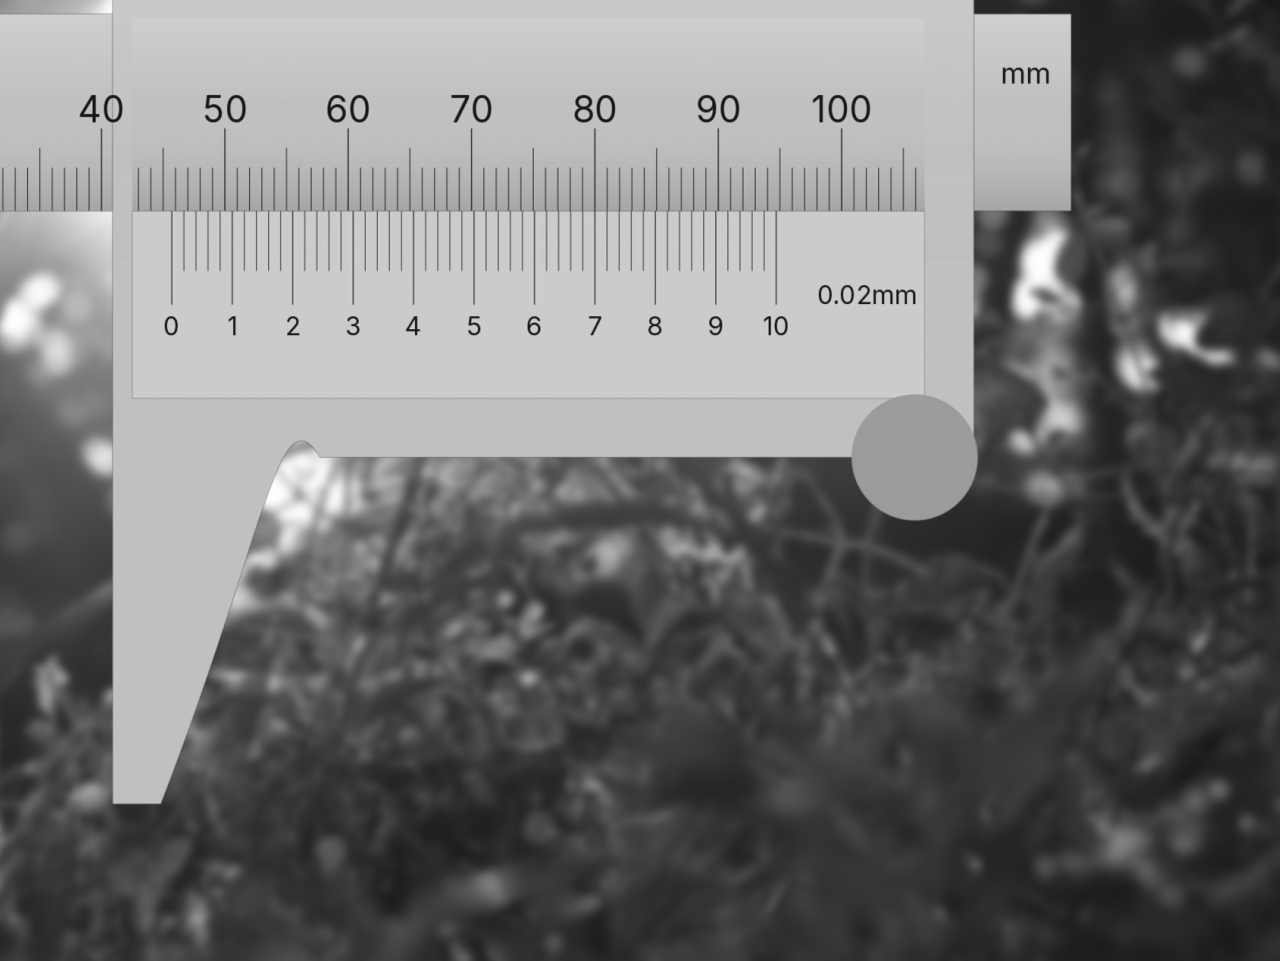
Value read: 45.7 mm
